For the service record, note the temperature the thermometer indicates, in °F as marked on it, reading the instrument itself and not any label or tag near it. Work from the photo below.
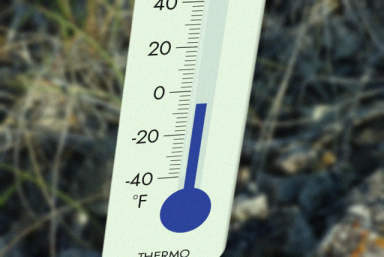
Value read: -6 °F
